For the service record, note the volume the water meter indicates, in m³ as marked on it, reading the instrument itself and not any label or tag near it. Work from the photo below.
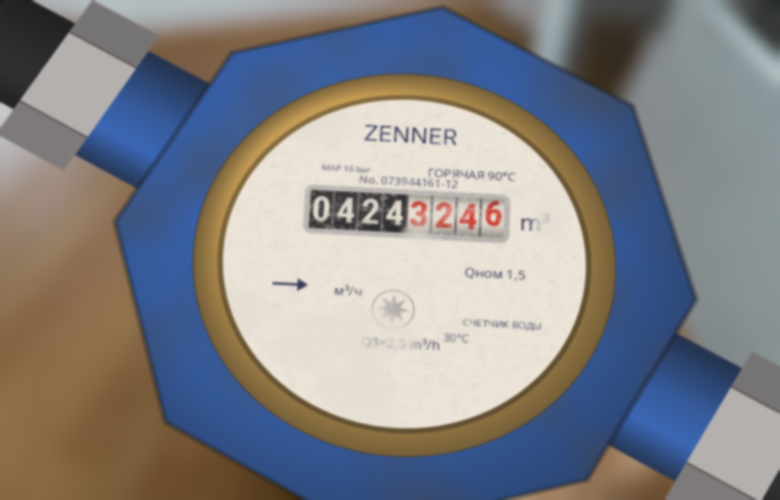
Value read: 424.3246 m³
